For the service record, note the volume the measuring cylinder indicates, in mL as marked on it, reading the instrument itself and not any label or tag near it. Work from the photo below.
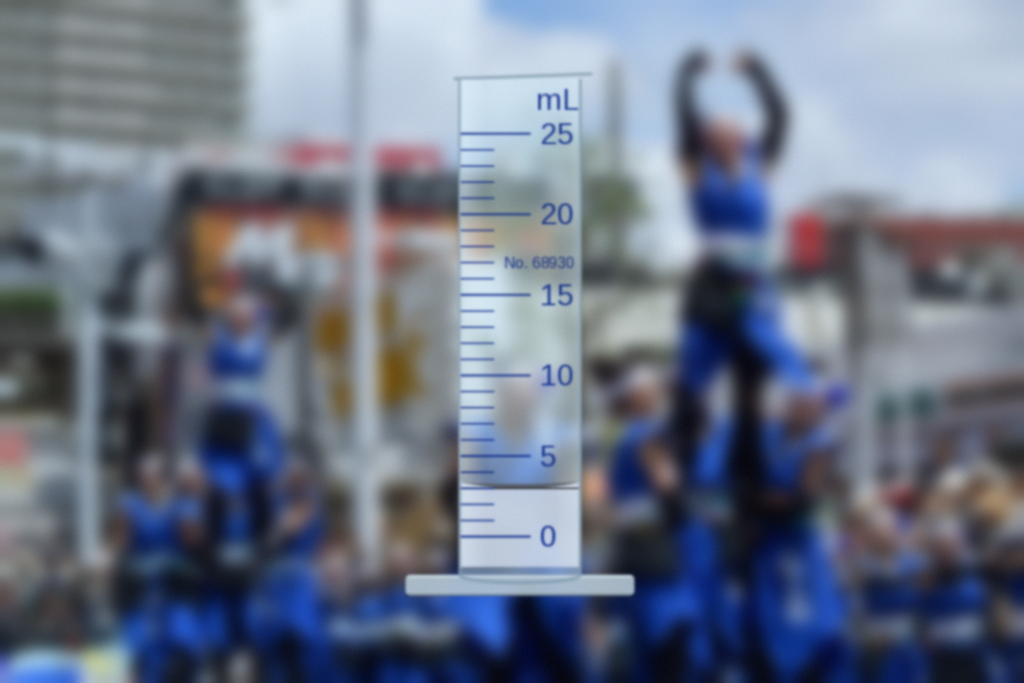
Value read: 3 mL
